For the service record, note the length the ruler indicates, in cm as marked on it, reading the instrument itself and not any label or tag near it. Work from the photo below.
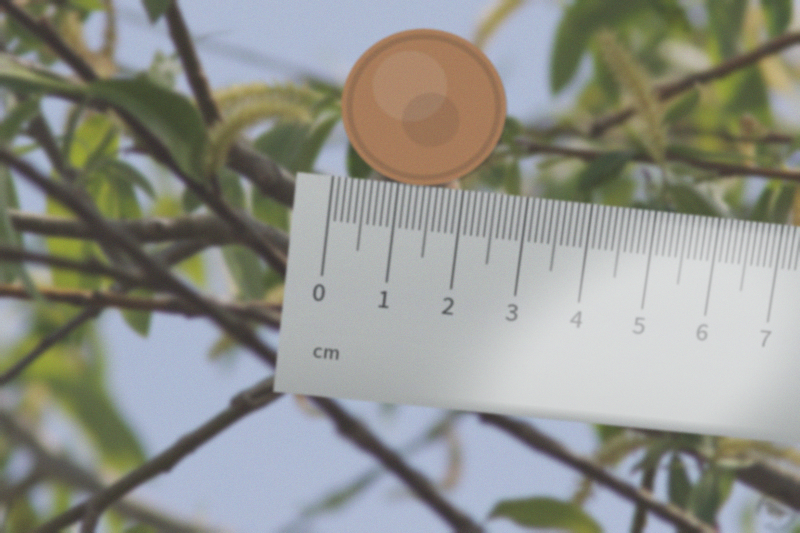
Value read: 2.5 cm
